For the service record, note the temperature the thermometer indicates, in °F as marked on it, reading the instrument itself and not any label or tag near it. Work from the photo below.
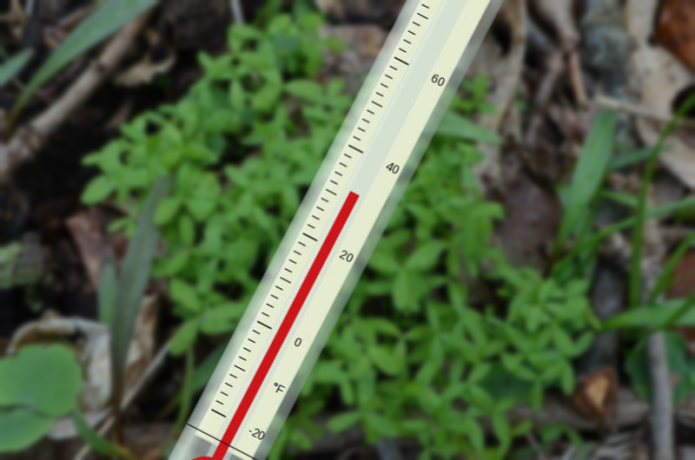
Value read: 32 °F
